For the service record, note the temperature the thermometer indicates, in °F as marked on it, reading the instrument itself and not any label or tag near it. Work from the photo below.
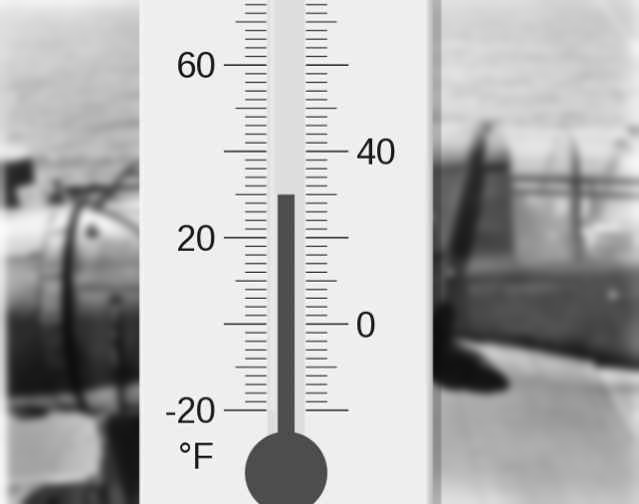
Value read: 30 °F
